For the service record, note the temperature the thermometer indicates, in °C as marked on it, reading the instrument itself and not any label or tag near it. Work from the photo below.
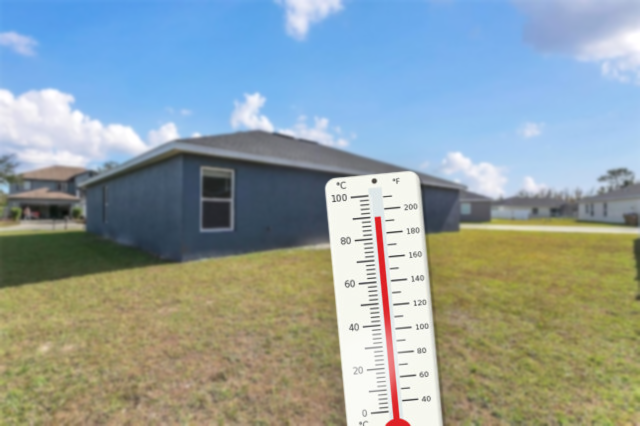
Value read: 90 °C
